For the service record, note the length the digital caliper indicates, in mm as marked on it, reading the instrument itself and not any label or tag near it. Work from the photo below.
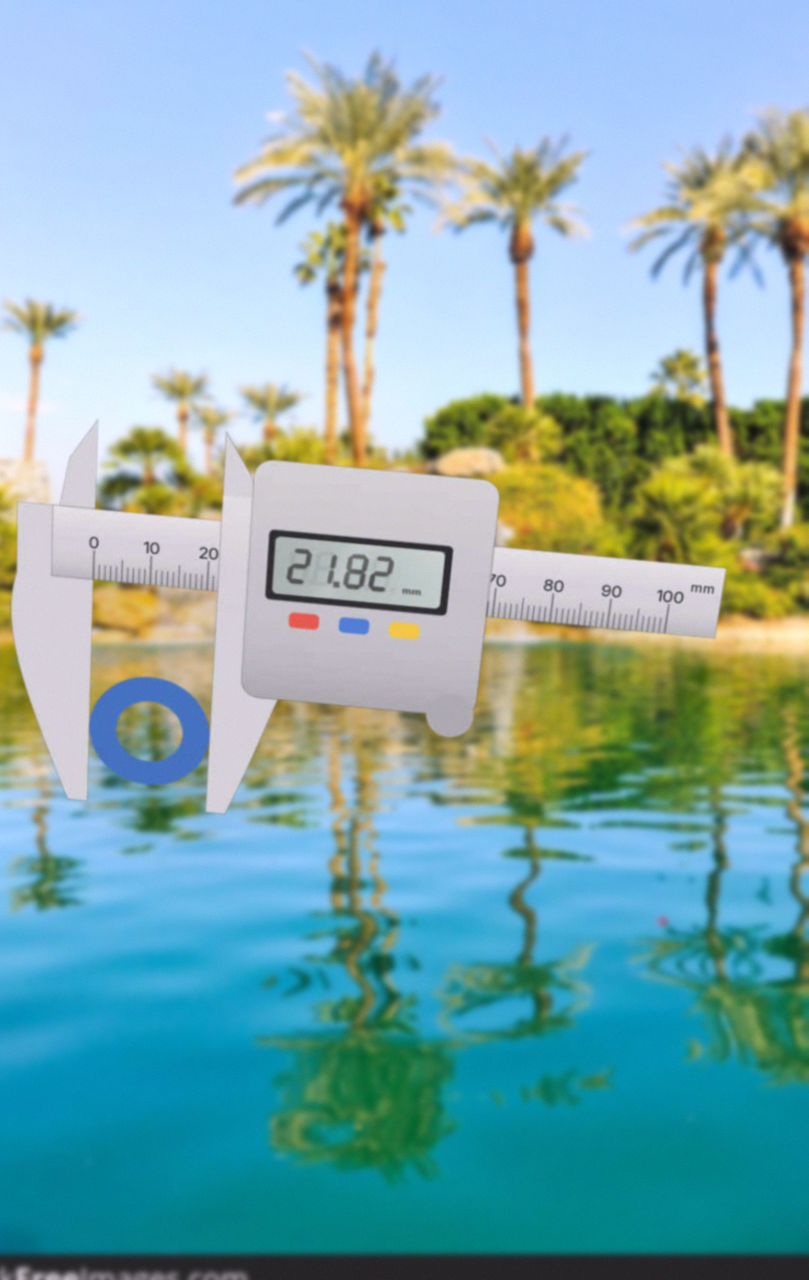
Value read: 21.82 mm
